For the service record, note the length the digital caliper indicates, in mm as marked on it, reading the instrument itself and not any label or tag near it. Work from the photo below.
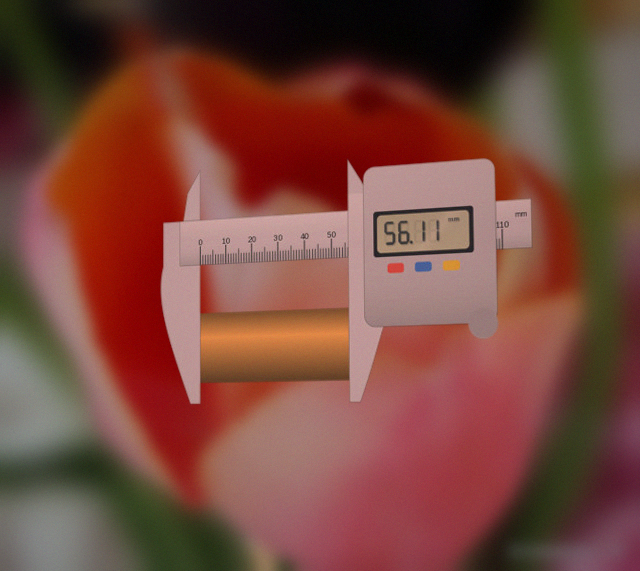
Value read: 56.11 mm
